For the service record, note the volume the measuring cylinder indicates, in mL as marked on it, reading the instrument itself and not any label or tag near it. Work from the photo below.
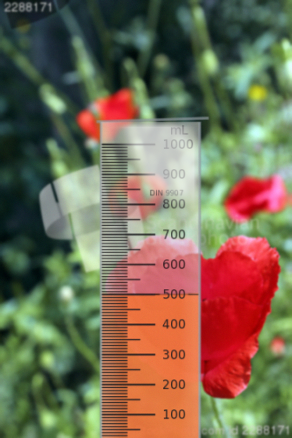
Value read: 500 mL
